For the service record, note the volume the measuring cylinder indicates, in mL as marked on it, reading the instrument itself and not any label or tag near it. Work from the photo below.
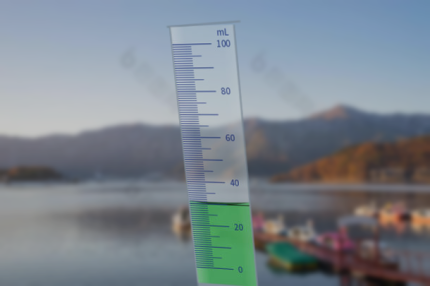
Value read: 30 mL
